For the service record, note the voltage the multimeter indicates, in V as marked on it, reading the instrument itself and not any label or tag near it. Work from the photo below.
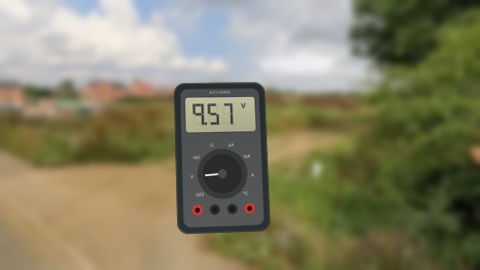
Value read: 9.57 V
